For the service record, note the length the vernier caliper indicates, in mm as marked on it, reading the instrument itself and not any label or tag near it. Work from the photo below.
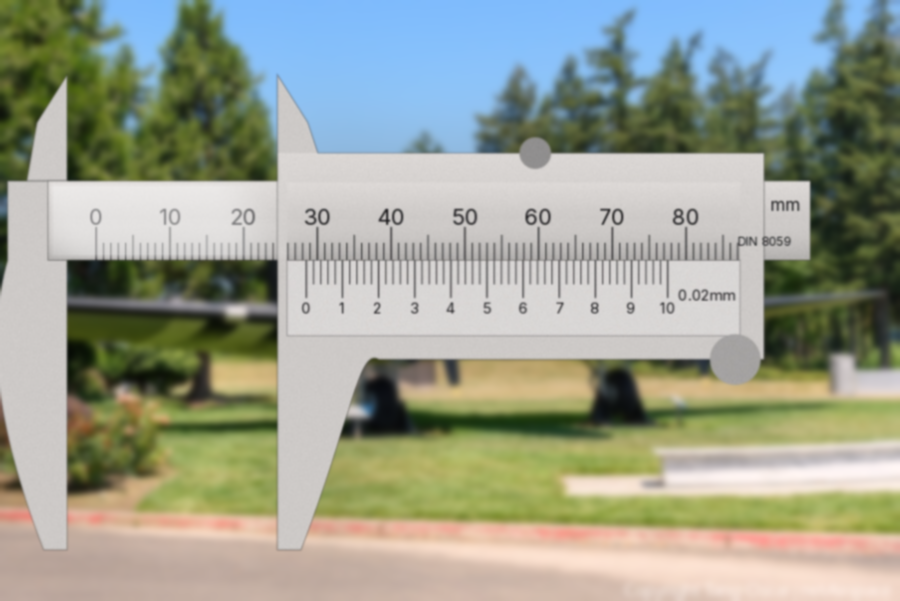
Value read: 28.5 mm
